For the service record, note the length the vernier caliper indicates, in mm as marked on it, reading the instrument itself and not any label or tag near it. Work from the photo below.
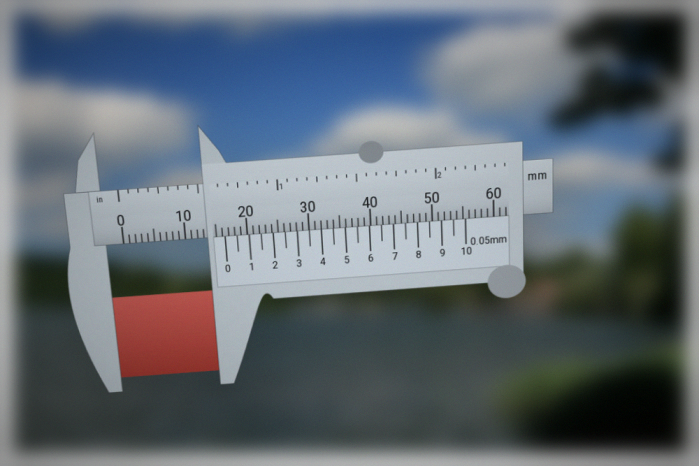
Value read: 16.4 mm
